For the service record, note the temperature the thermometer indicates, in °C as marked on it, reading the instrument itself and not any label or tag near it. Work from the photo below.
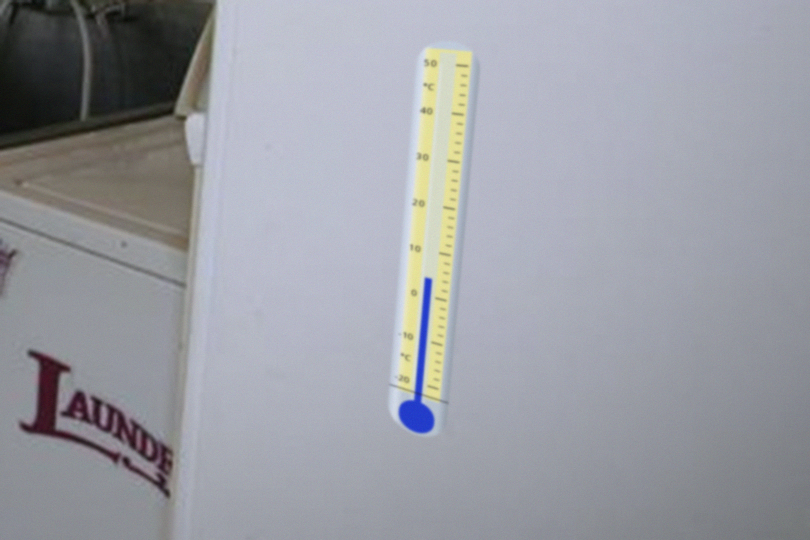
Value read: 4 °C
